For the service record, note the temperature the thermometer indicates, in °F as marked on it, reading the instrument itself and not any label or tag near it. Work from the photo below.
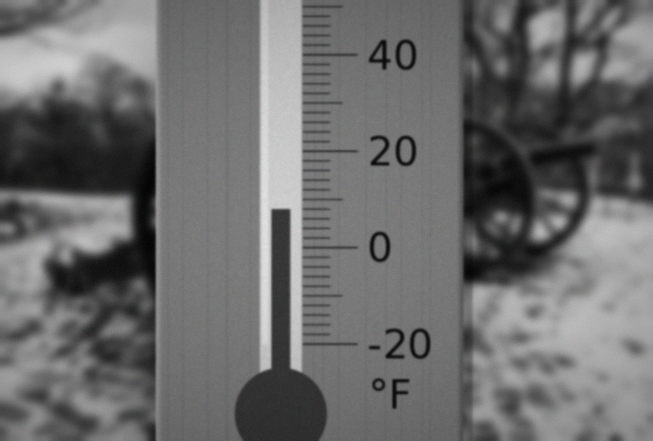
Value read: 8 °F
